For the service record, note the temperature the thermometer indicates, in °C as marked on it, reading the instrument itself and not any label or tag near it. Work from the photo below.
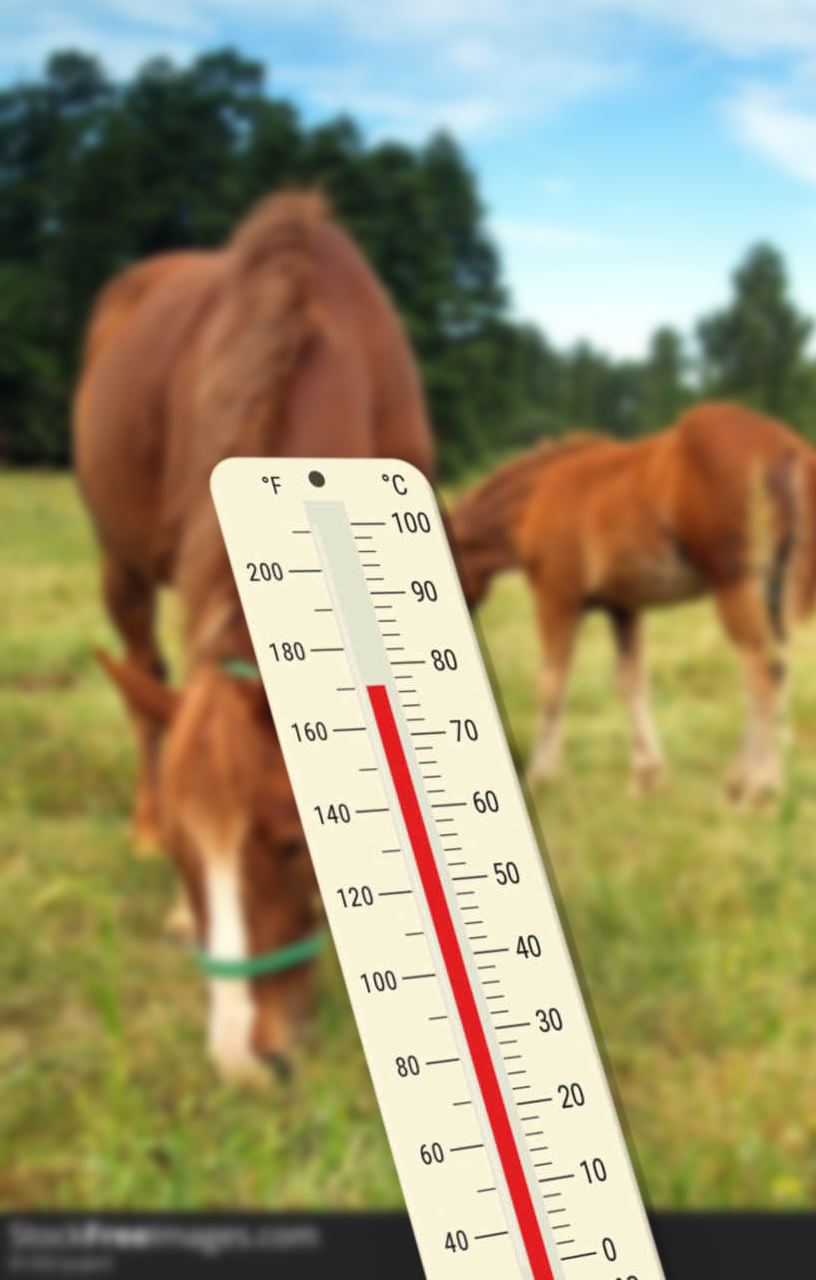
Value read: 77 °C
